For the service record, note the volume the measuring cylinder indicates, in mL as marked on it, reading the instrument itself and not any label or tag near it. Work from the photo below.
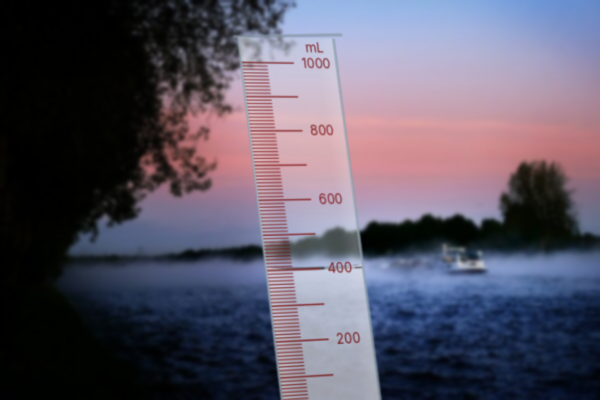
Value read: 400 mL
